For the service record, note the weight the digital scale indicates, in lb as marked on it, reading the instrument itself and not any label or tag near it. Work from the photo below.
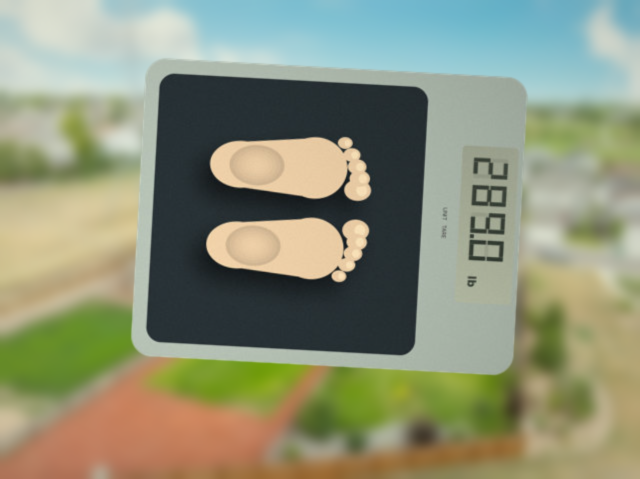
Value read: 289.0 lb
